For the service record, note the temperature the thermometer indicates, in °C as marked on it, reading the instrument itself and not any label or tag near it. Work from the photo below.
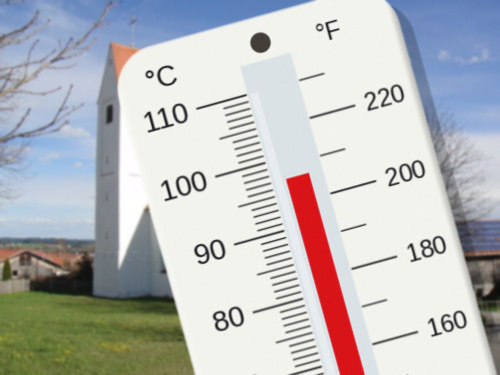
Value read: 97 °C
